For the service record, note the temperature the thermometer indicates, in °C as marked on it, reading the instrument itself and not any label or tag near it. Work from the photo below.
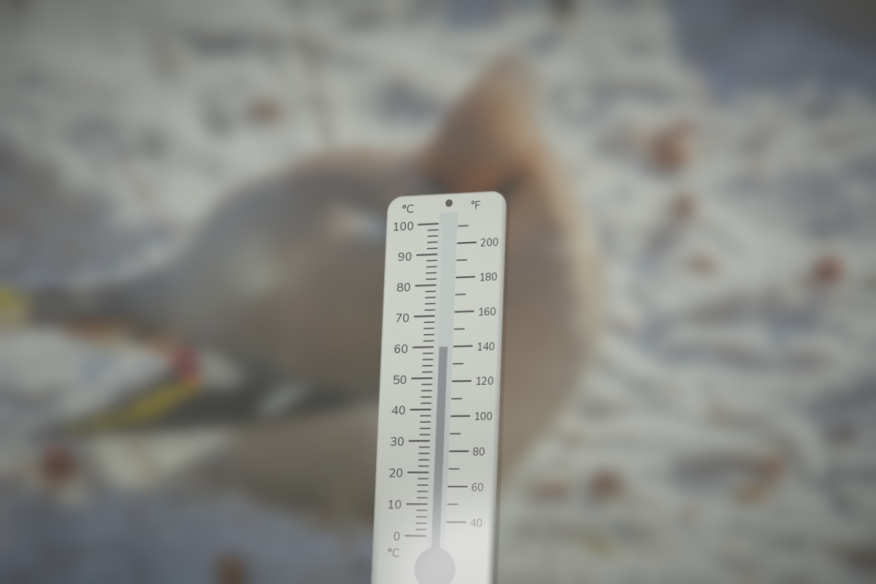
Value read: 60 °C
